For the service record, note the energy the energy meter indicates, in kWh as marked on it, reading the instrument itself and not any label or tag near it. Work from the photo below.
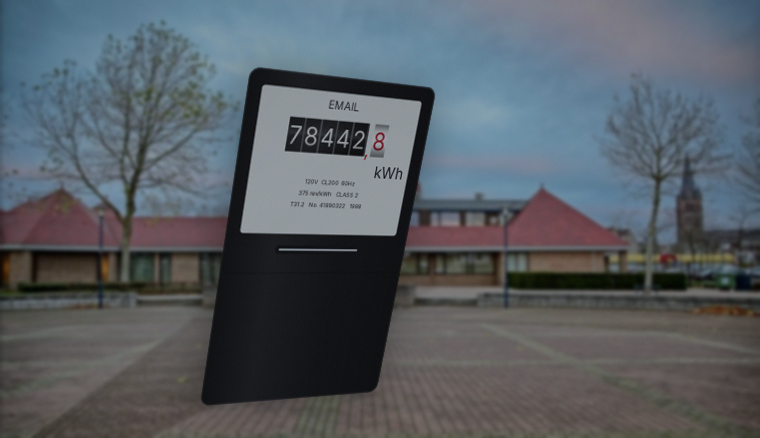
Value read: 78442.8 kWh
